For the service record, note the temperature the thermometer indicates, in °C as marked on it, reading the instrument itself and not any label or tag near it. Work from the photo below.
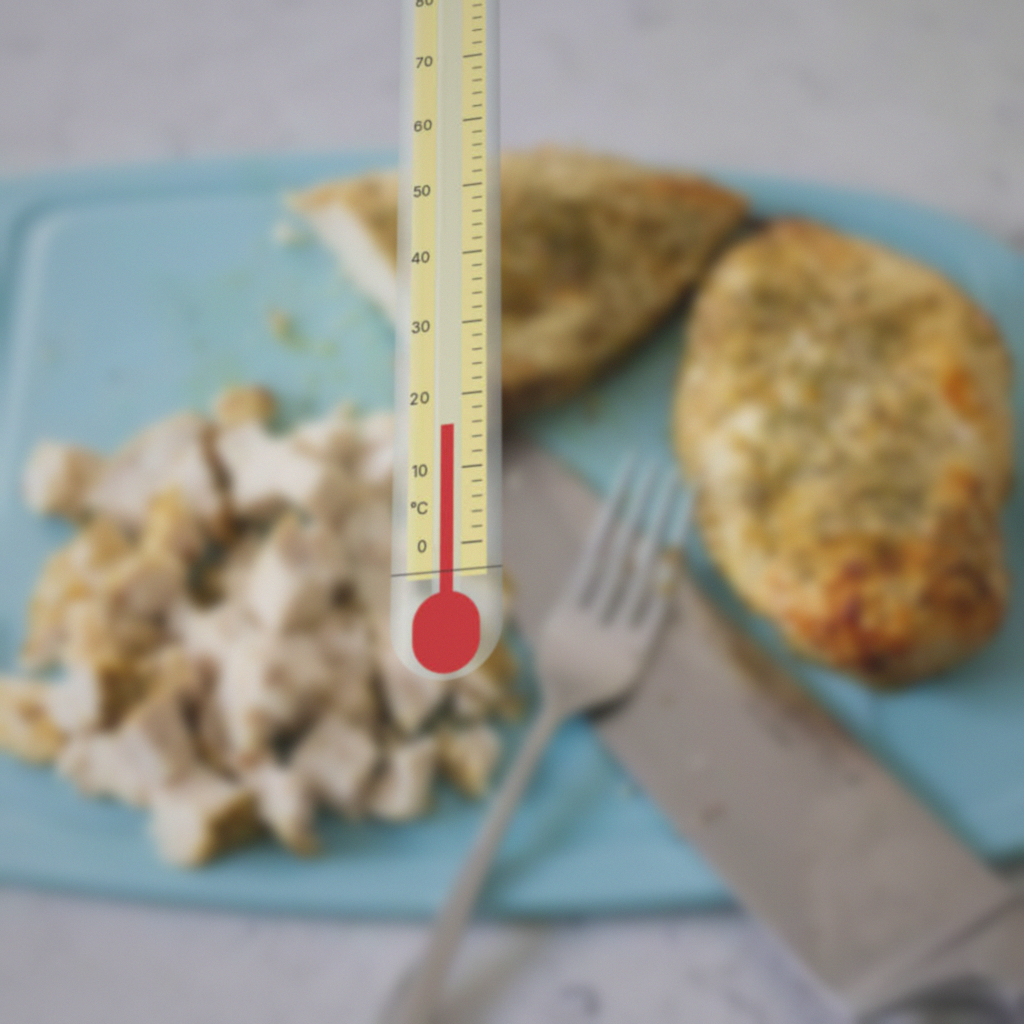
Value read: 16 °C
